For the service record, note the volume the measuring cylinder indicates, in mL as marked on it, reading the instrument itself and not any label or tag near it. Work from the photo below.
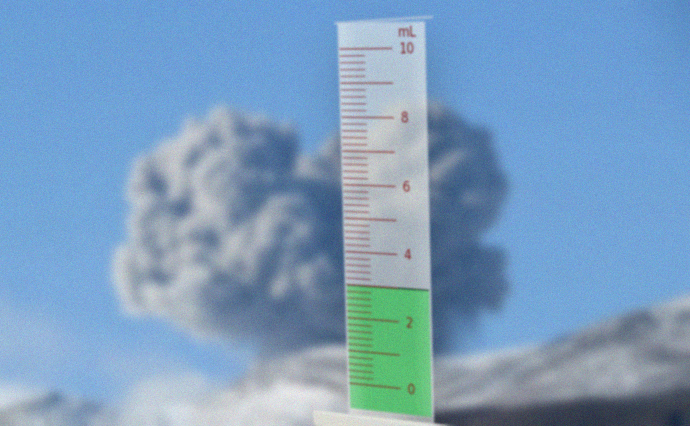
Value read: 3 mL
